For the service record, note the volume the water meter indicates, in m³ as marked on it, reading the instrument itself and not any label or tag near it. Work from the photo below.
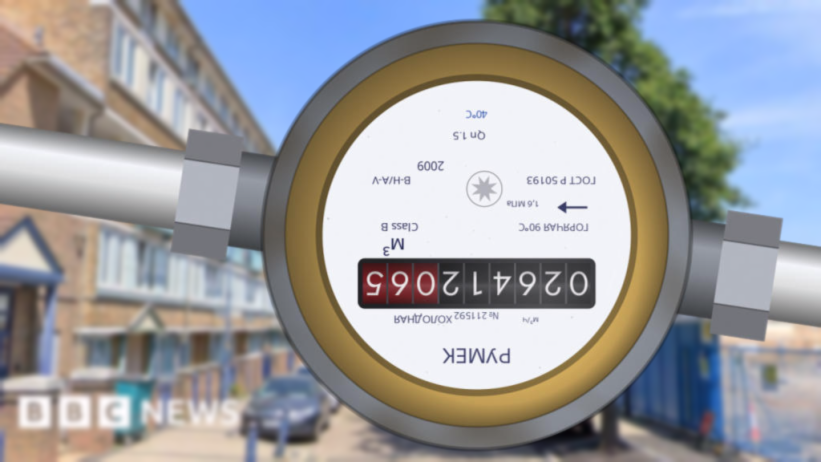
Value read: 26412.065 m³
